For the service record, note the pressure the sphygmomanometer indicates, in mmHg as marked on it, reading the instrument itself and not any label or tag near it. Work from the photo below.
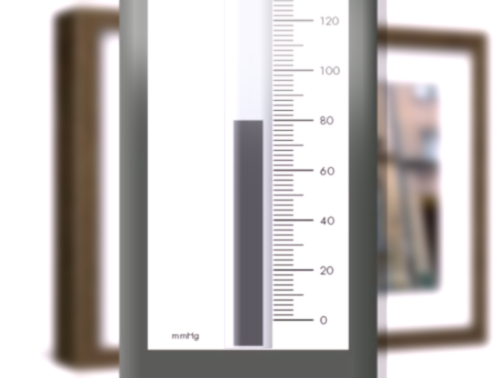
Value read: 80 mmHg
